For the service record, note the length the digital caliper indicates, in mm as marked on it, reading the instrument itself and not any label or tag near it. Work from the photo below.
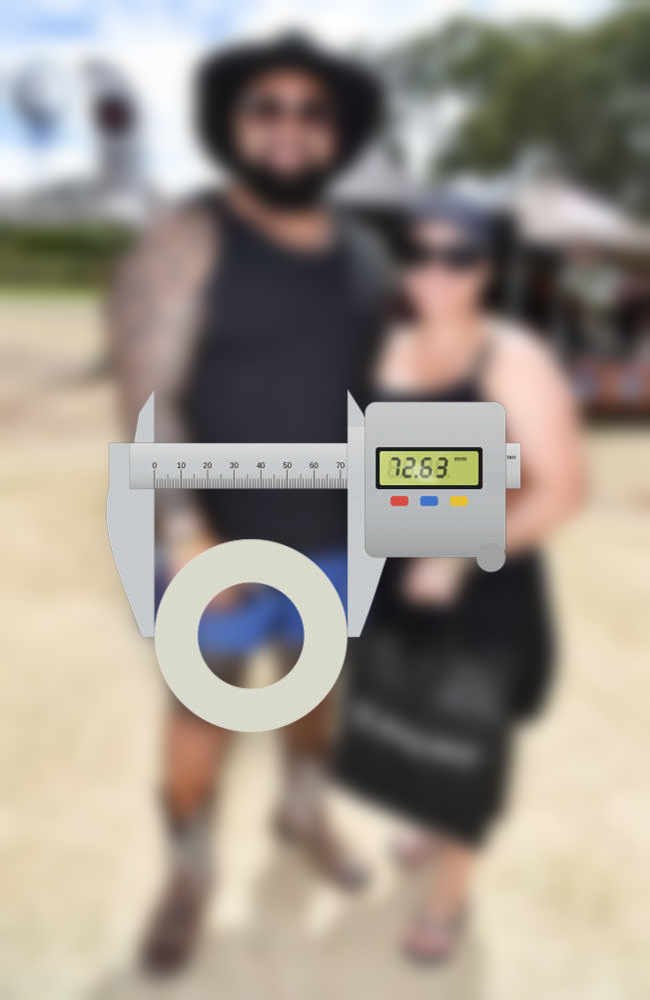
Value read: 72.63 mm
